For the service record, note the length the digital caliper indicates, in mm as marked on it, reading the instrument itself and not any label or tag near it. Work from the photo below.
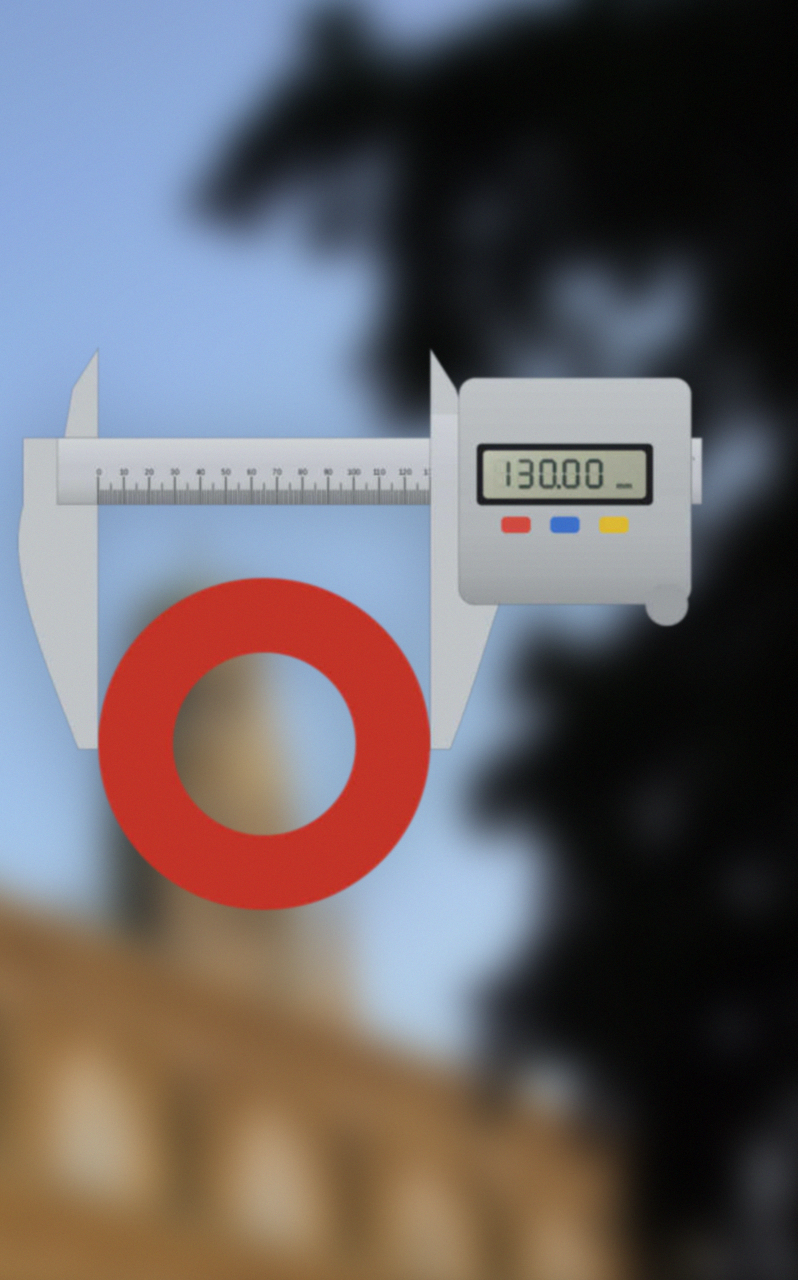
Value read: 130.00 mm
